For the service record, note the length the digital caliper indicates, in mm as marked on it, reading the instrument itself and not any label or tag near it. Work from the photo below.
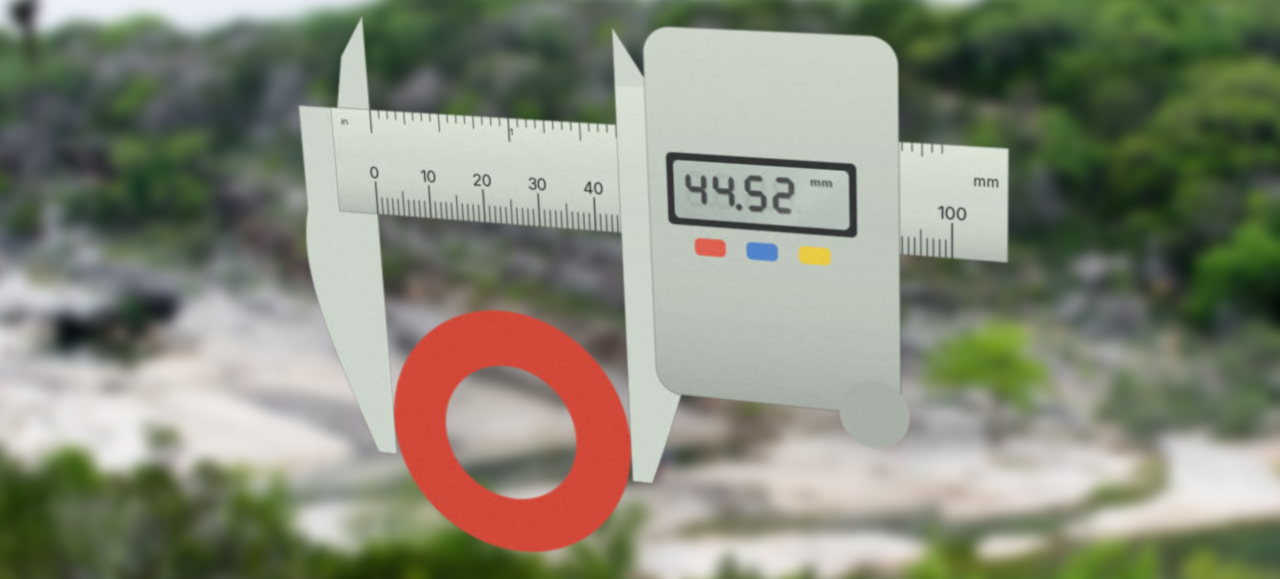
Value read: 44.52 mm
